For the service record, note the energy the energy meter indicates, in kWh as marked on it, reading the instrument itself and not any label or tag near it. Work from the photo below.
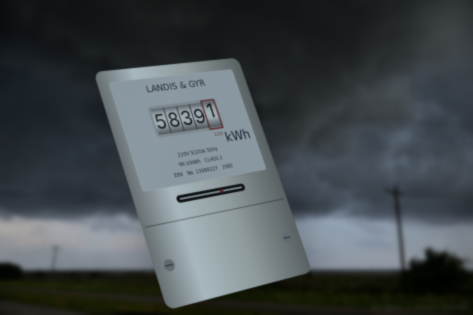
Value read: 5839.1 kWh
